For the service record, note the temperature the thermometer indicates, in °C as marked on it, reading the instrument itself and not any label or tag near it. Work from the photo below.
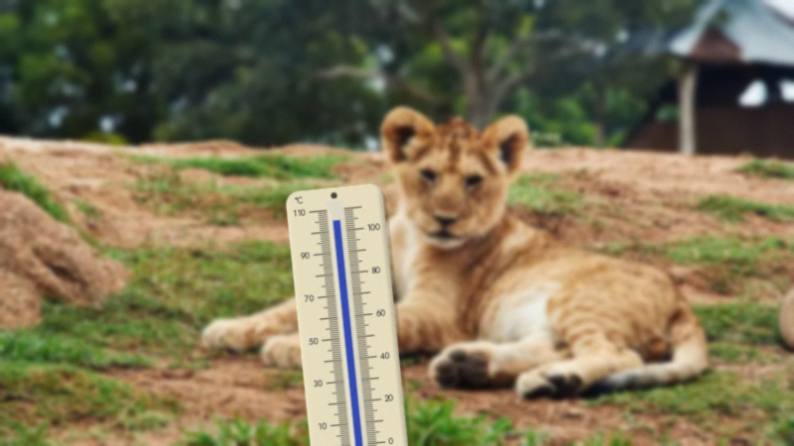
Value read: 105 °C
